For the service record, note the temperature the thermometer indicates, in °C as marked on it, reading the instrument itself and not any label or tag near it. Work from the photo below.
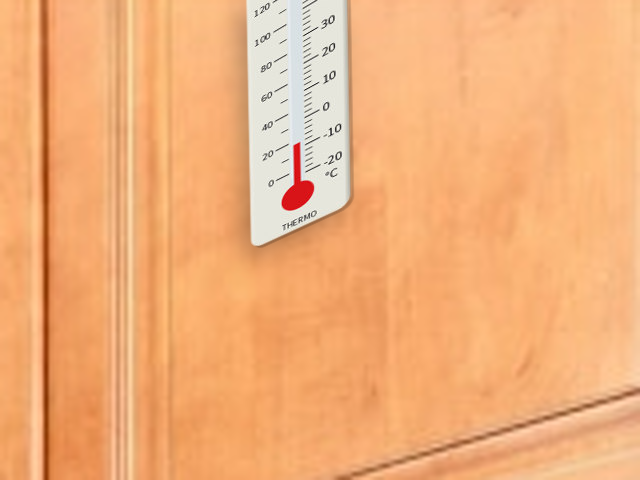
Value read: -8 °C
